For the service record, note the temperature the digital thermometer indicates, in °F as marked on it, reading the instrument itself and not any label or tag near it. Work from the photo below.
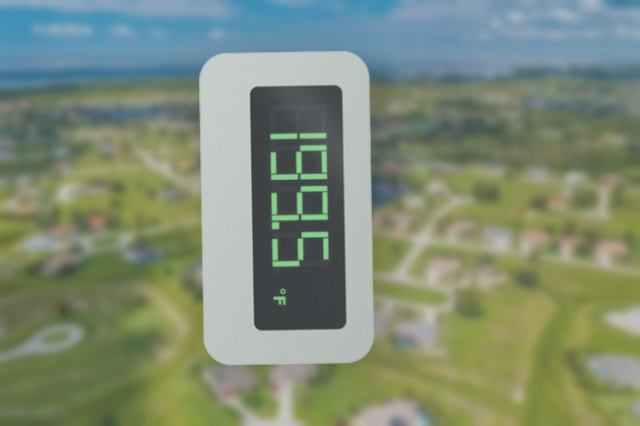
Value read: 199.5 °F
